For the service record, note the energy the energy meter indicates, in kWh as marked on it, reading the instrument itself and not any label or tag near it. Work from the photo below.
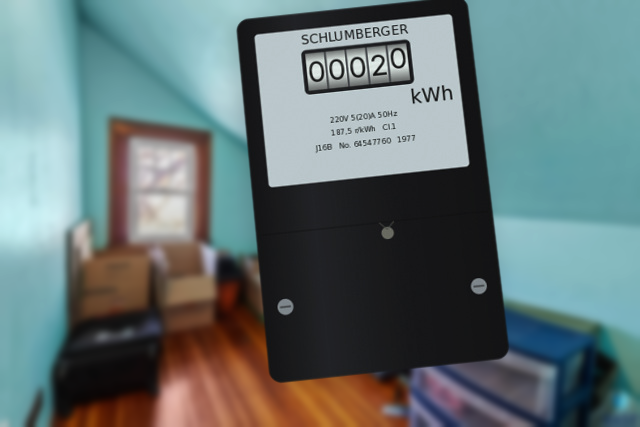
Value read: 20 kWh
